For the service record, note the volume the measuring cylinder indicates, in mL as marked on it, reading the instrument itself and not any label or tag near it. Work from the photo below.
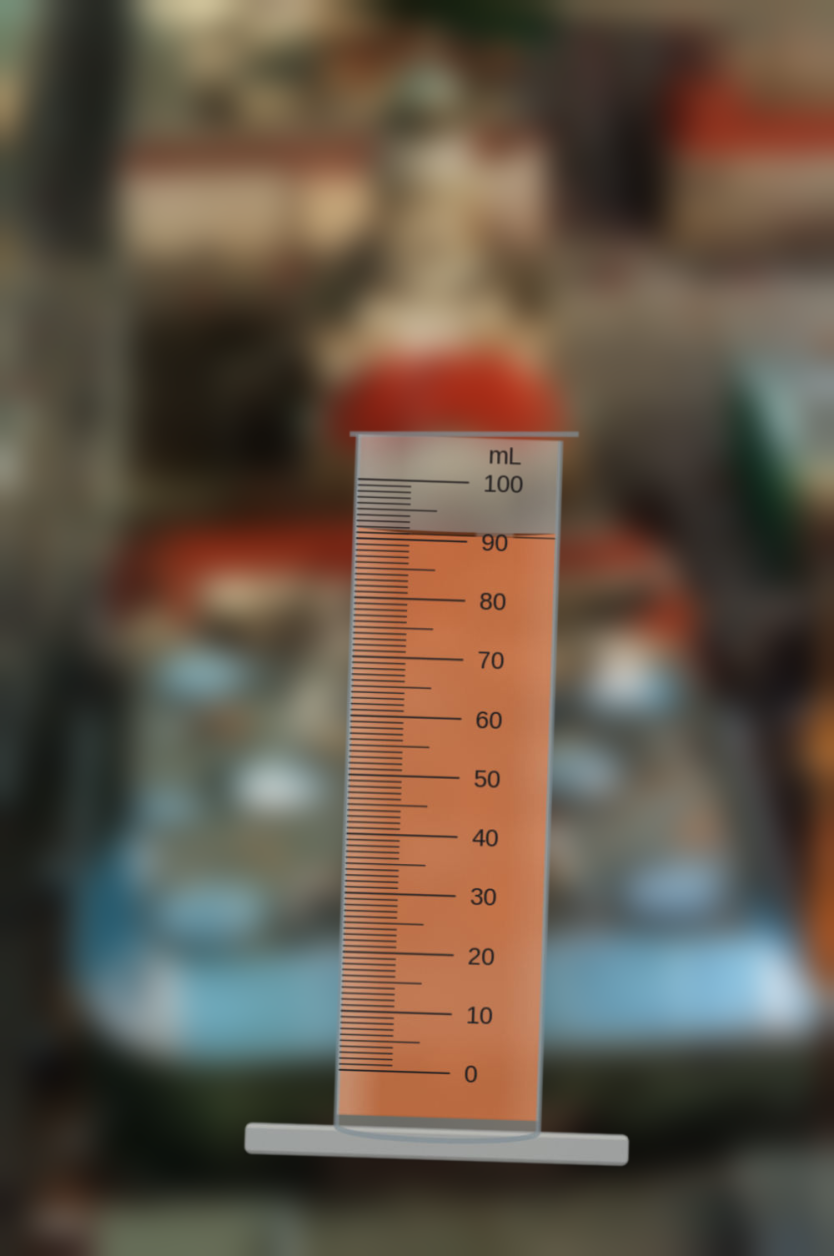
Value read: 91 mL
